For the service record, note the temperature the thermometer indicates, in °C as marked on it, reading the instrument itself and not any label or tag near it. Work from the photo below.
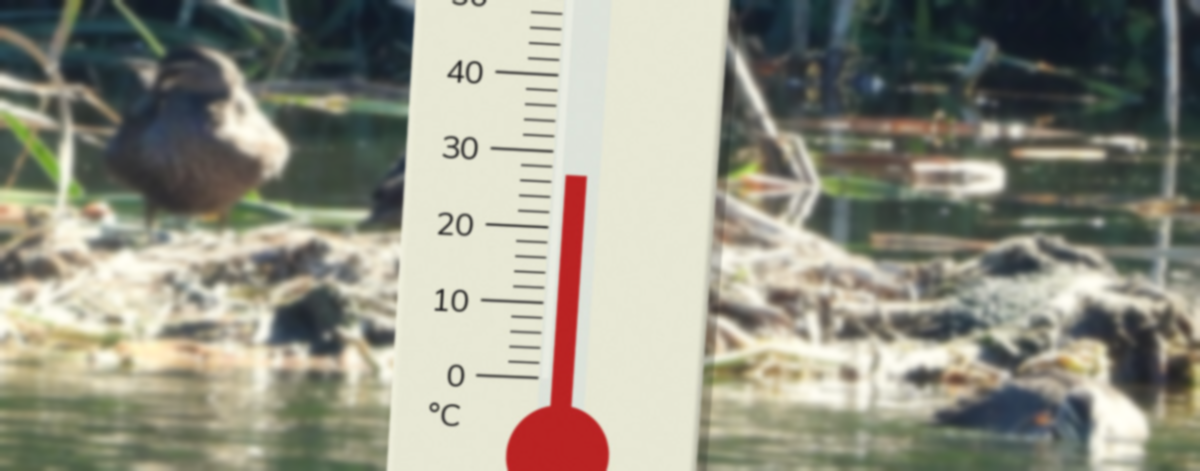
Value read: 27 °C
